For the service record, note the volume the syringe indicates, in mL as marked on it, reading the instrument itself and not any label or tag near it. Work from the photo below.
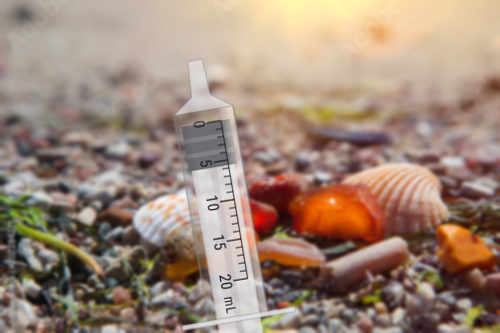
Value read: 0 mL
